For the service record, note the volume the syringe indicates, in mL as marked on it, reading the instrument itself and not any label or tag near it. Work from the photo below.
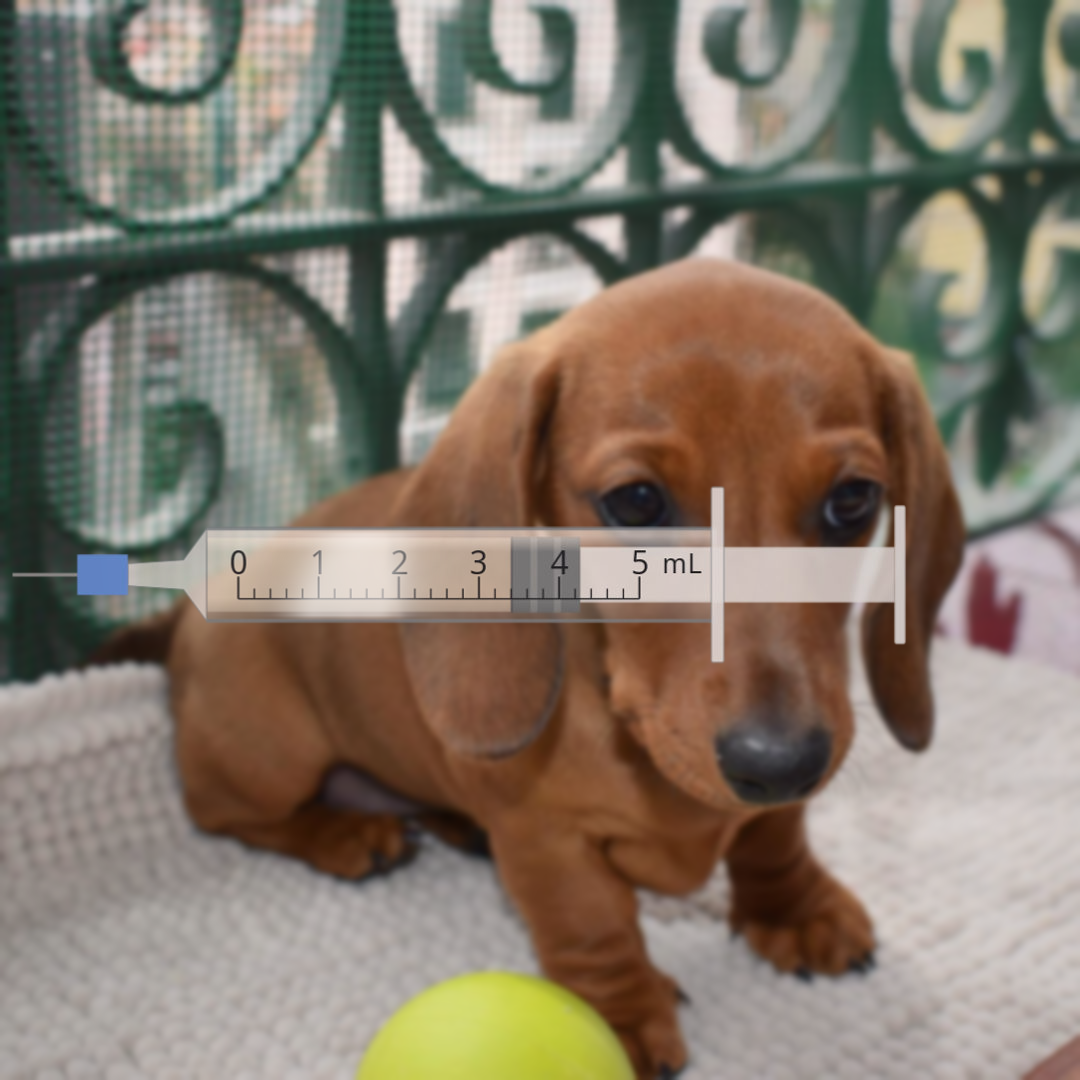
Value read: 3.4 mL
